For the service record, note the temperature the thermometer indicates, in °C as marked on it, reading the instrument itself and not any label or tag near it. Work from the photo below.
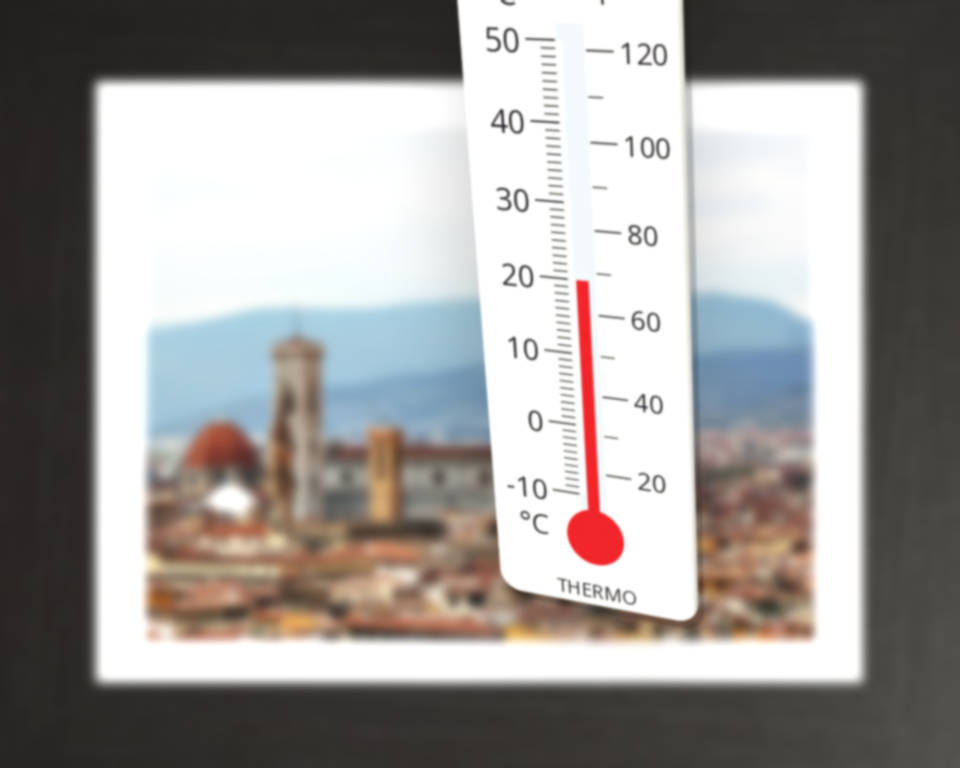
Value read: 20 °C
